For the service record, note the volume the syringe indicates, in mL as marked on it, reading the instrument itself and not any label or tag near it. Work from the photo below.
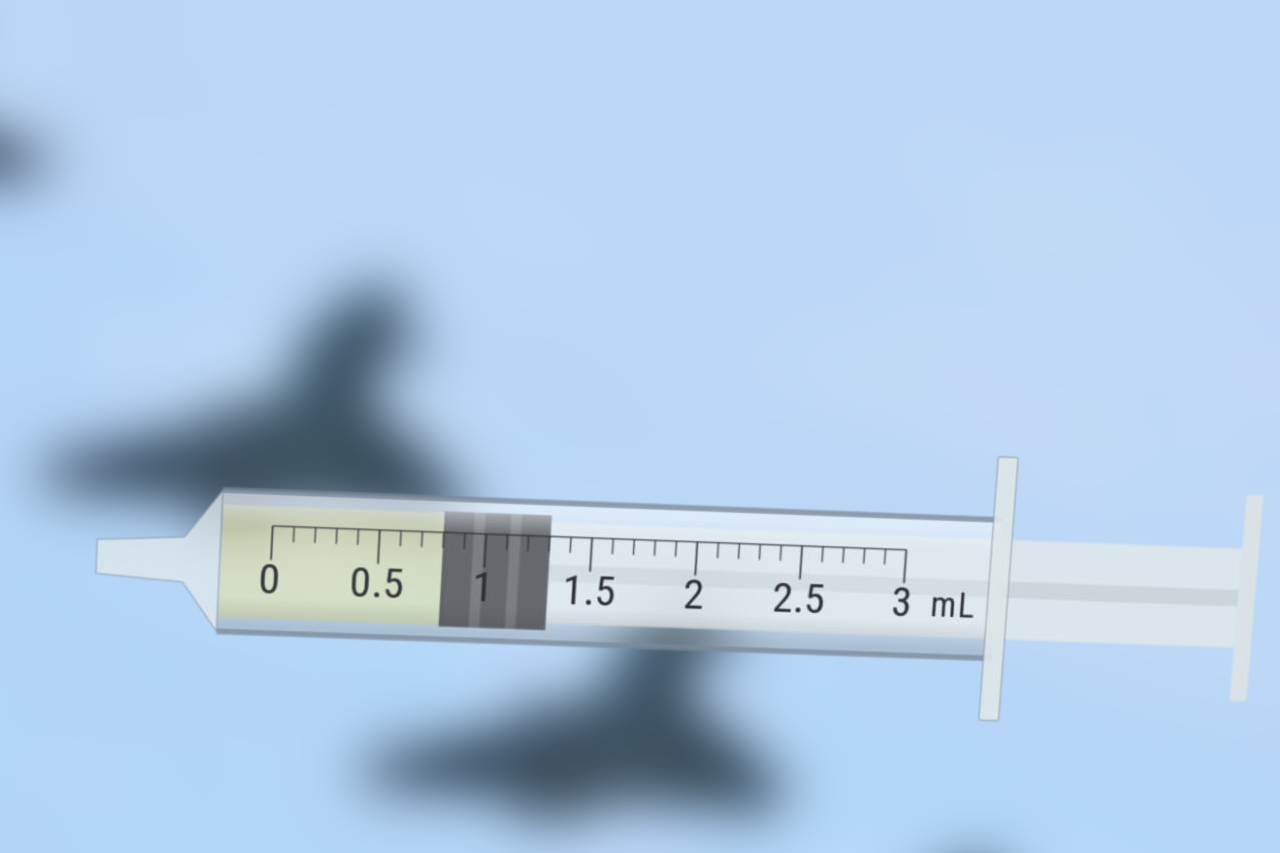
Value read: 0.8 mL
